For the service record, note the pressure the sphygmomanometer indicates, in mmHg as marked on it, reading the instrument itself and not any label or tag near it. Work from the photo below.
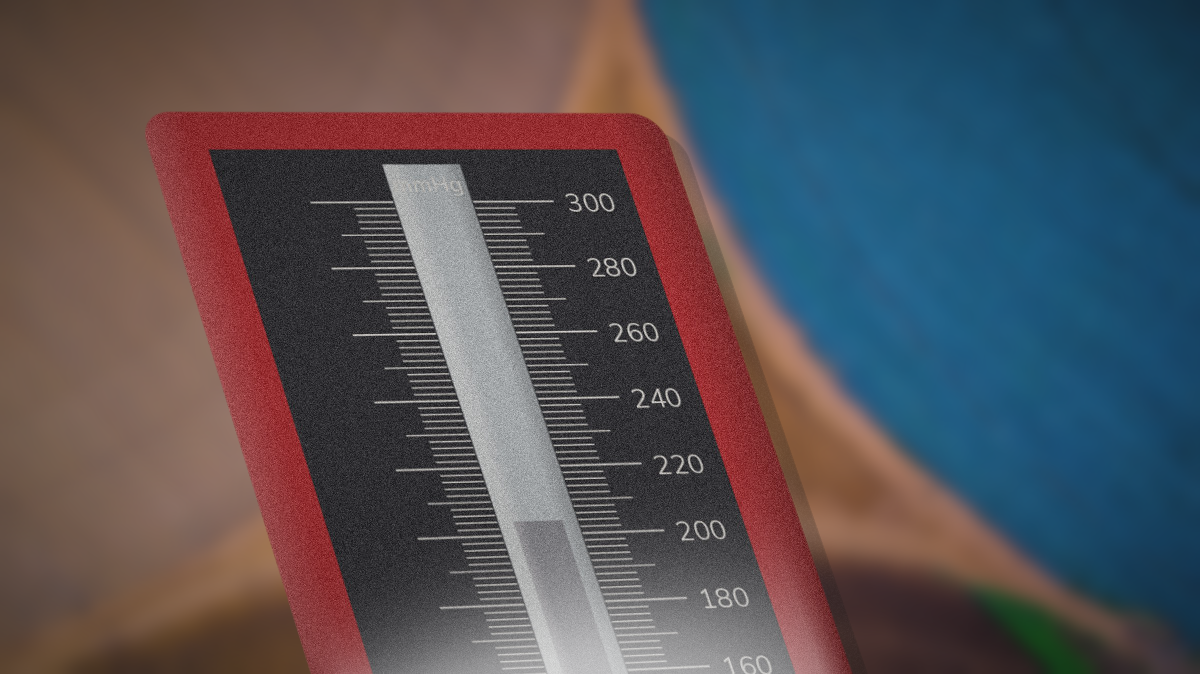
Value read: 204 mmHg
